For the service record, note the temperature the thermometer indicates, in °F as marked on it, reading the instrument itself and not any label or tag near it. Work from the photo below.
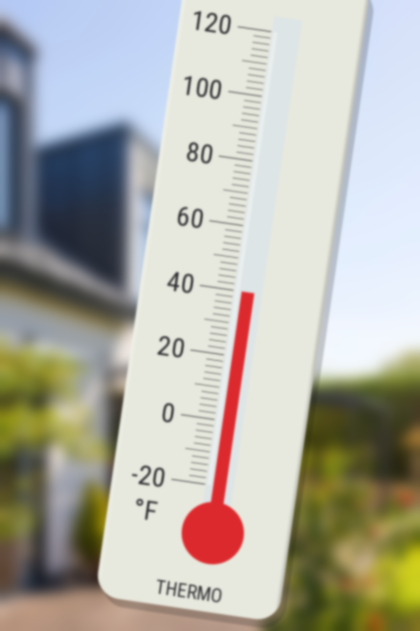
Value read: 40 °F
